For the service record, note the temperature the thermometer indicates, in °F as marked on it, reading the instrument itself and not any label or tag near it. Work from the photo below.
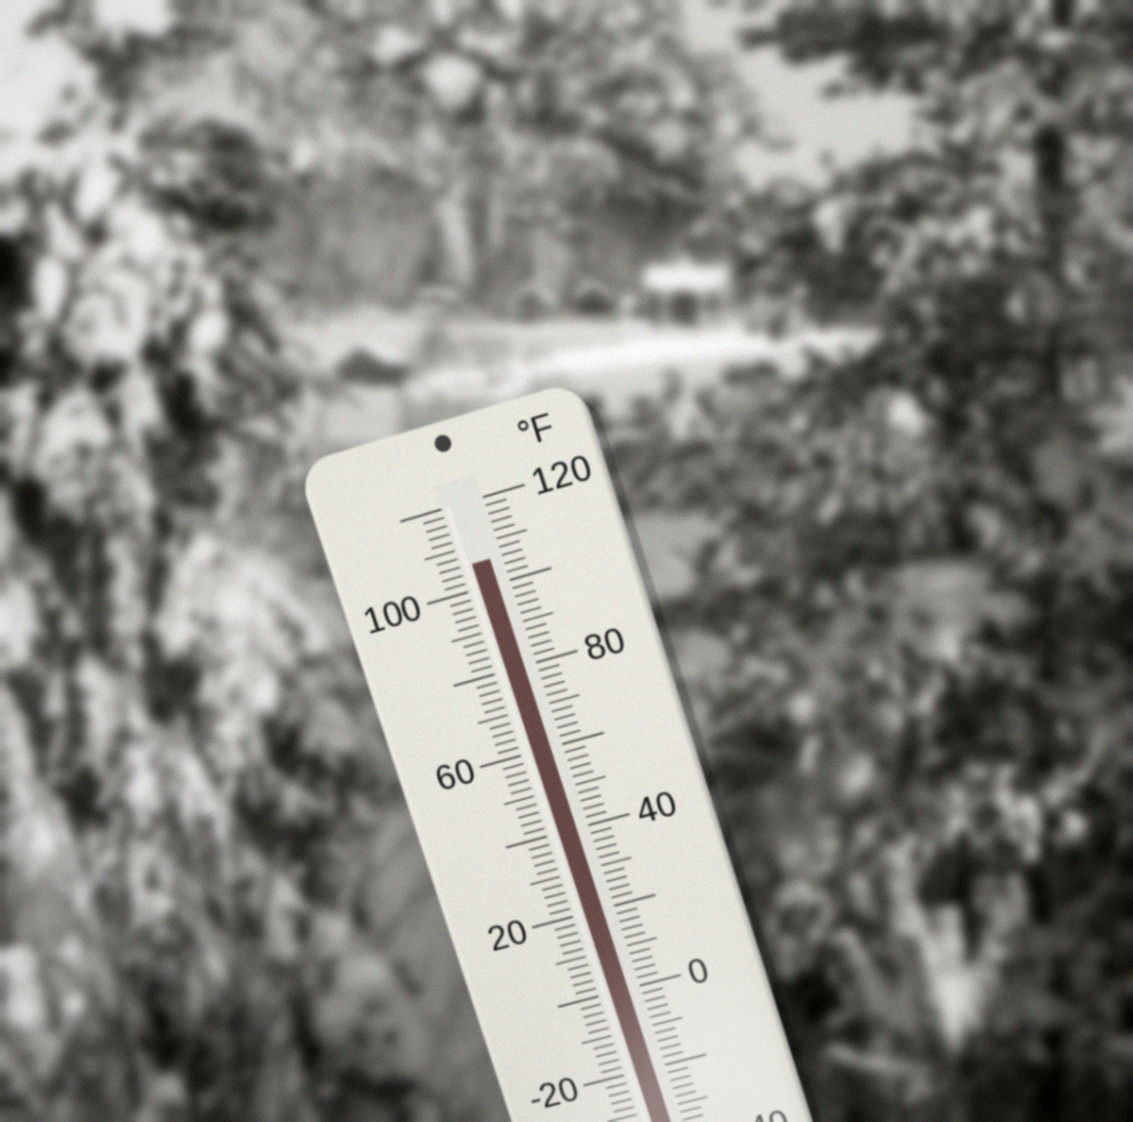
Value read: 106 °F
